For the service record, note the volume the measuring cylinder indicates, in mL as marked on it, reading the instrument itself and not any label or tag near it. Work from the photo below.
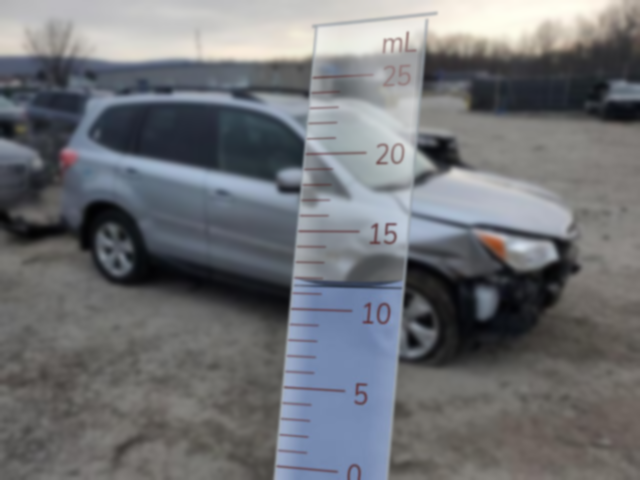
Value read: 11.5 mL
